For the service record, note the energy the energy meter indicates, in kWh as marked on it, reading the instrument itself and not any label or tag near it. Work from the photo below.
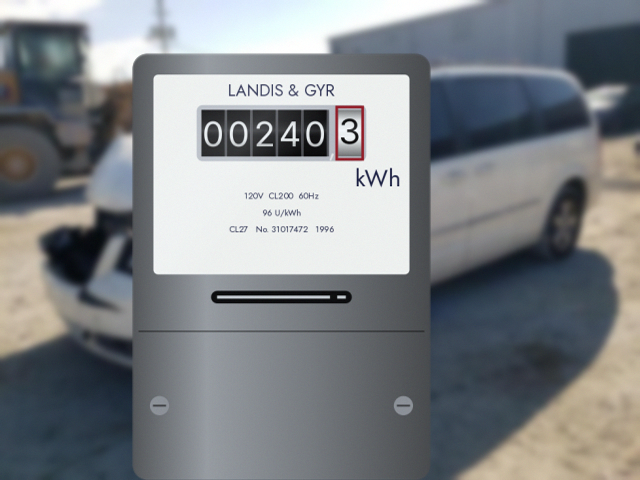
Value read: 240.3 kWh
